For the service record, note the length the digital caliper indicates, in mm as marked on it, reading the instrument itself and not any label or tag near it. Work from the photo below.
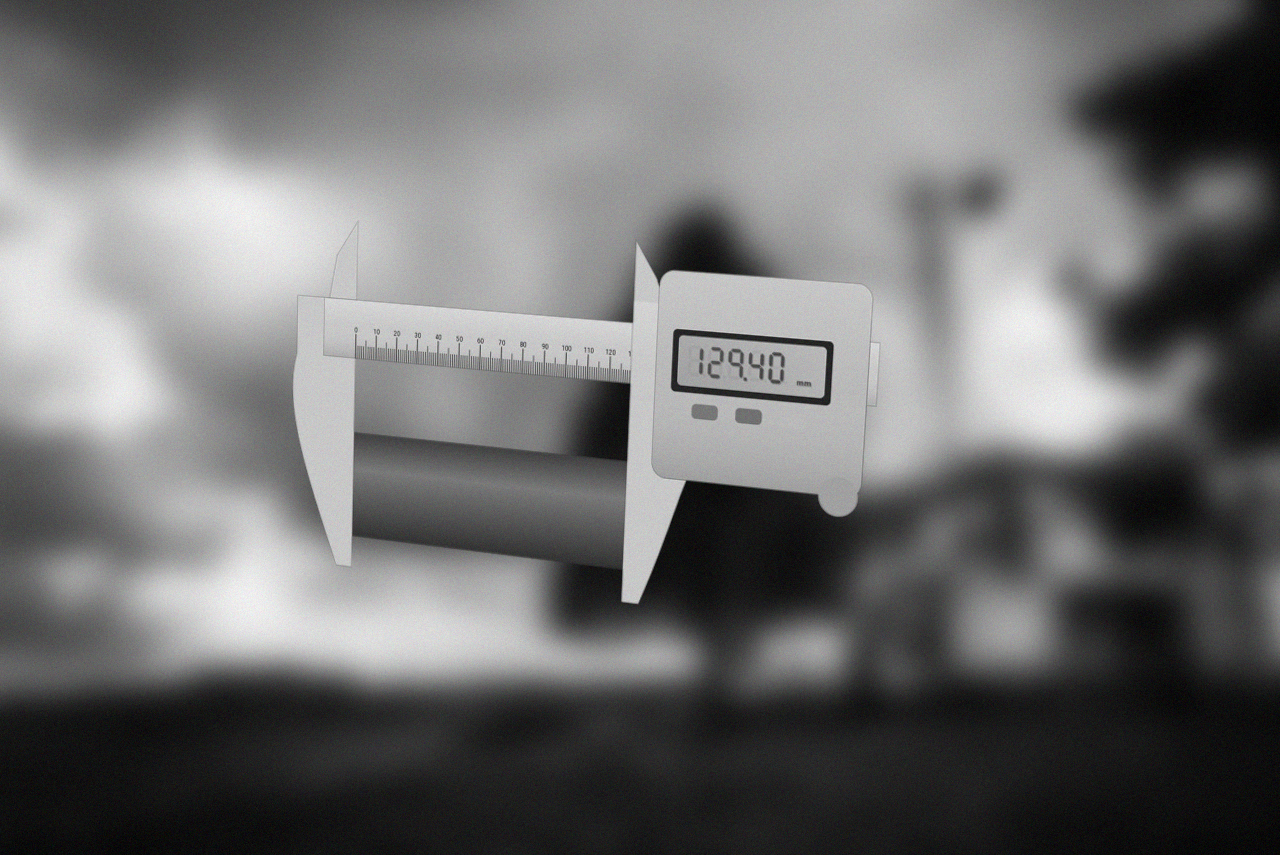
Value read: 129.40 mm
